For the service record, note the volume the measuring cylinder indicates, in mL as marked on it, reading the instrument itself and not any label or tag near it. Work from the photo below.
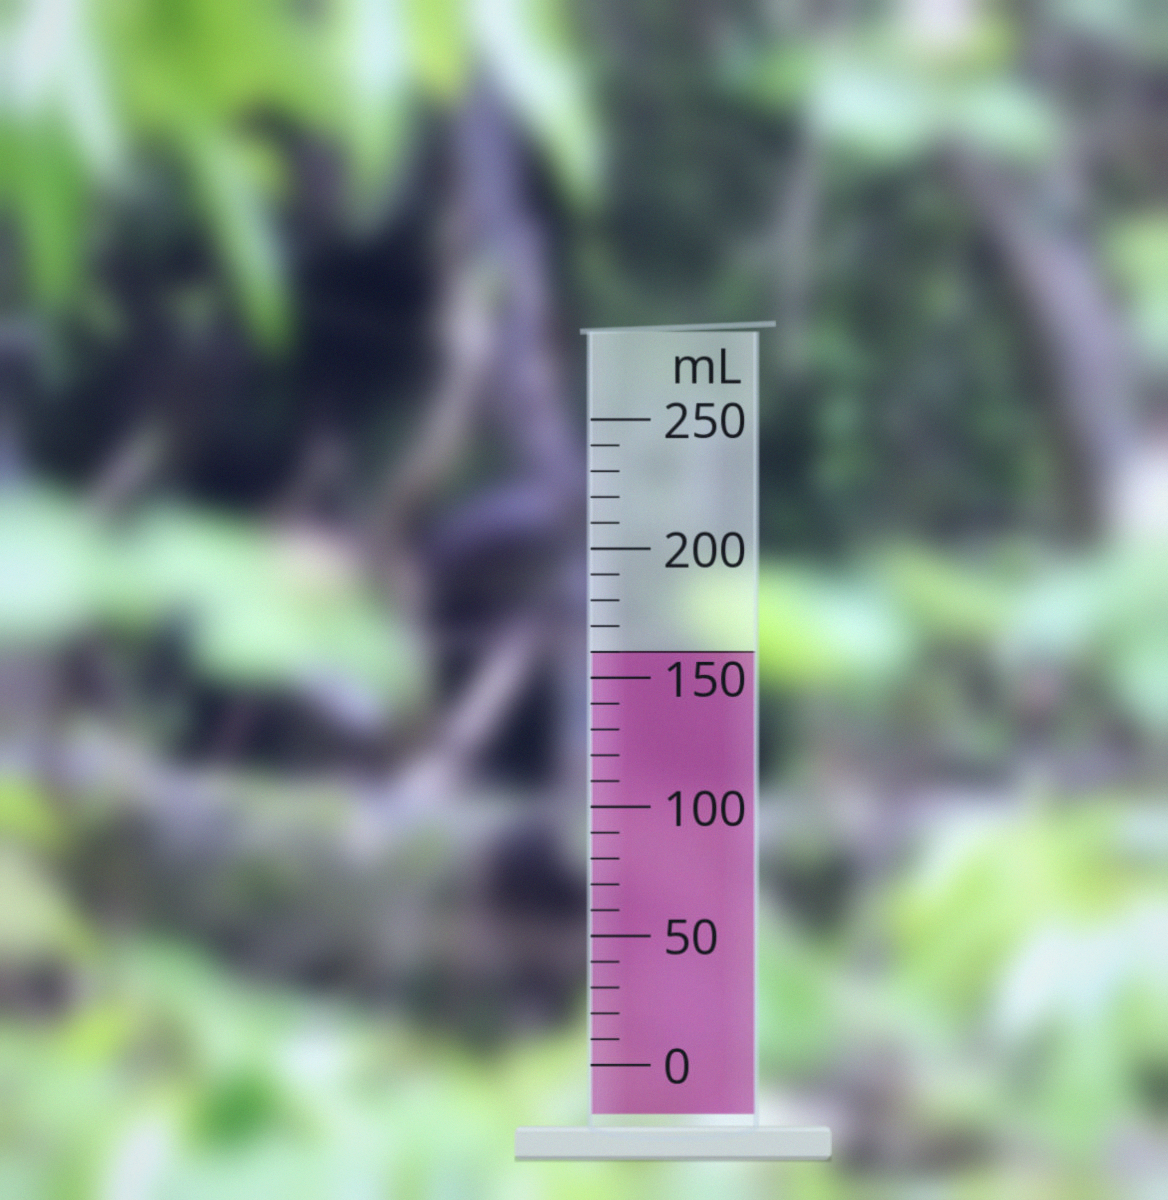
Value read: 160 mL
